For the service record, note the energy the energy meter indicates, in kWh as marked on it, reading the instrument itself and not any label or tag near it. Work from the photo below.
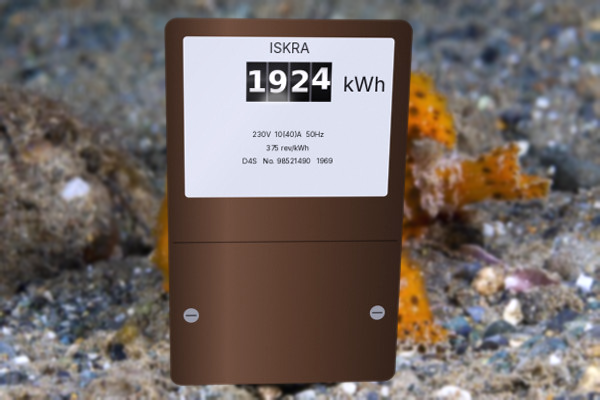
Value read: 1924 kWh
